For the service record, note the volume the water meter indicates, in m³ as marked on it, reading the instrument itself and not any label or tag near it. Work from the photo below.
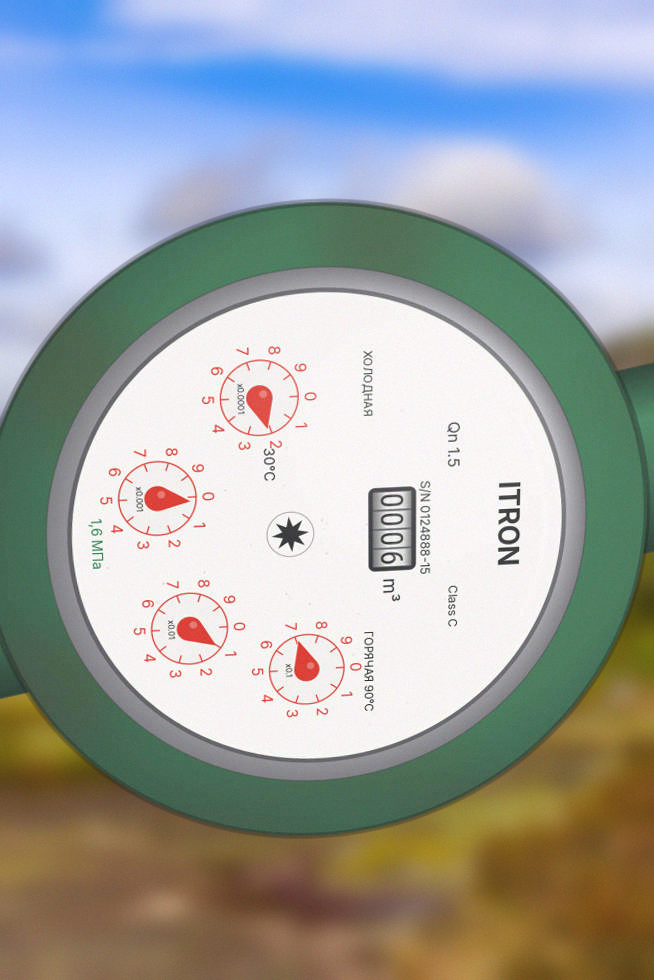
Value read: 6.7102 m³
